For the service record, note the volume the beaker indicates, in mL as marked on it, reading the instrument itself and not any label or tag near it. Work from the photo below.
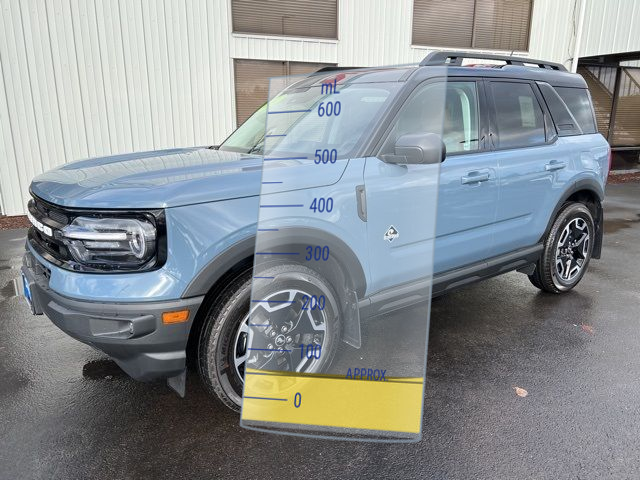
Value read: 50 mL
